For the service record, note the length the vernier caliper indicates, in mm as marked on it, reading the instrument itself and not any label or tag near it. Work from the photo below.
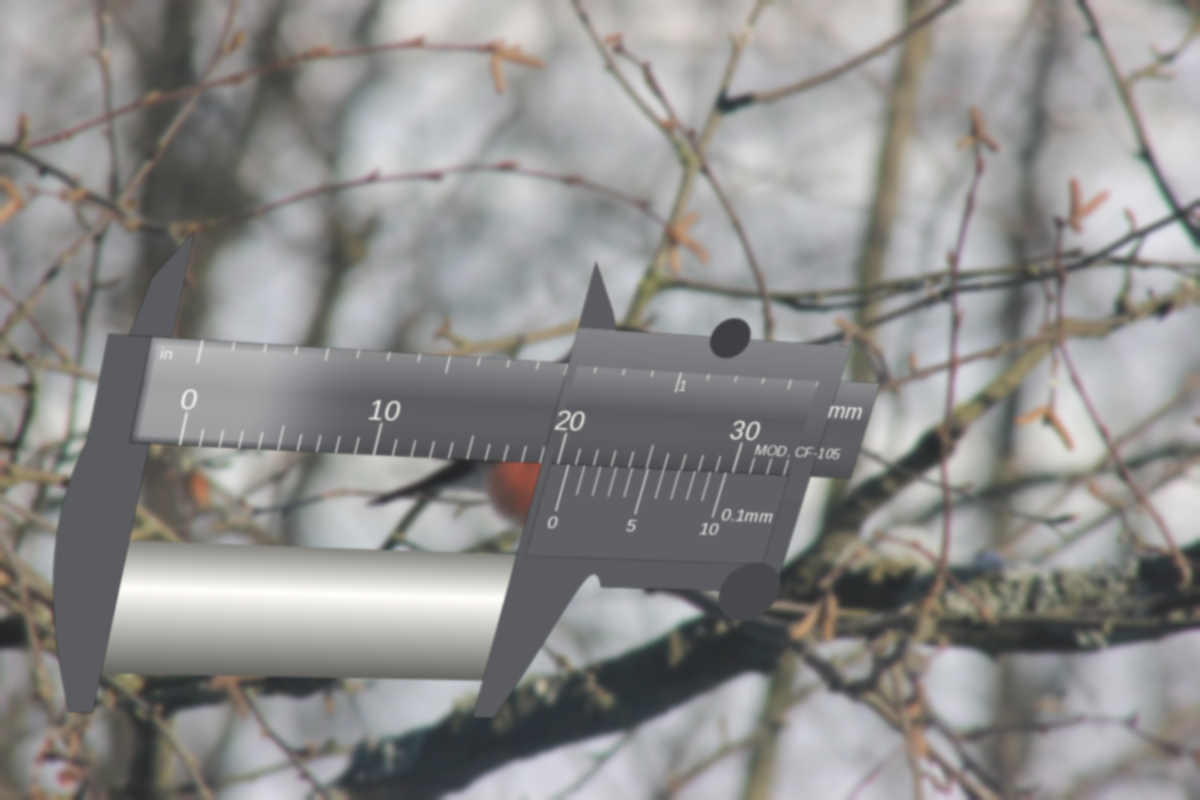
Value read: 20.6 mm
